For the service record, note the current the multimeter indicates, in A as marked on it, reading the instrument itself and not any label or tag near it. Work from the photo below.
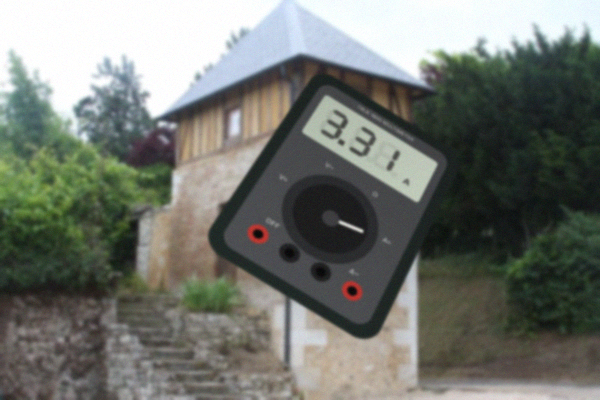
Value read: 3.31 A
